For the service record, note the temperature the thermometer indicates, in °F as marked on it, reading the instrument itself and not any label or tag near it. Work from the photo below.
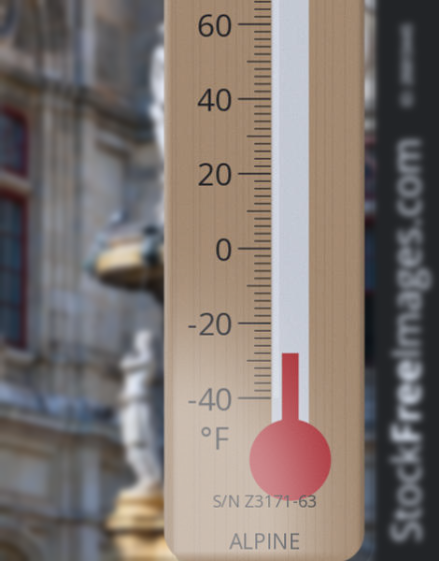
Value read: -28 °F
